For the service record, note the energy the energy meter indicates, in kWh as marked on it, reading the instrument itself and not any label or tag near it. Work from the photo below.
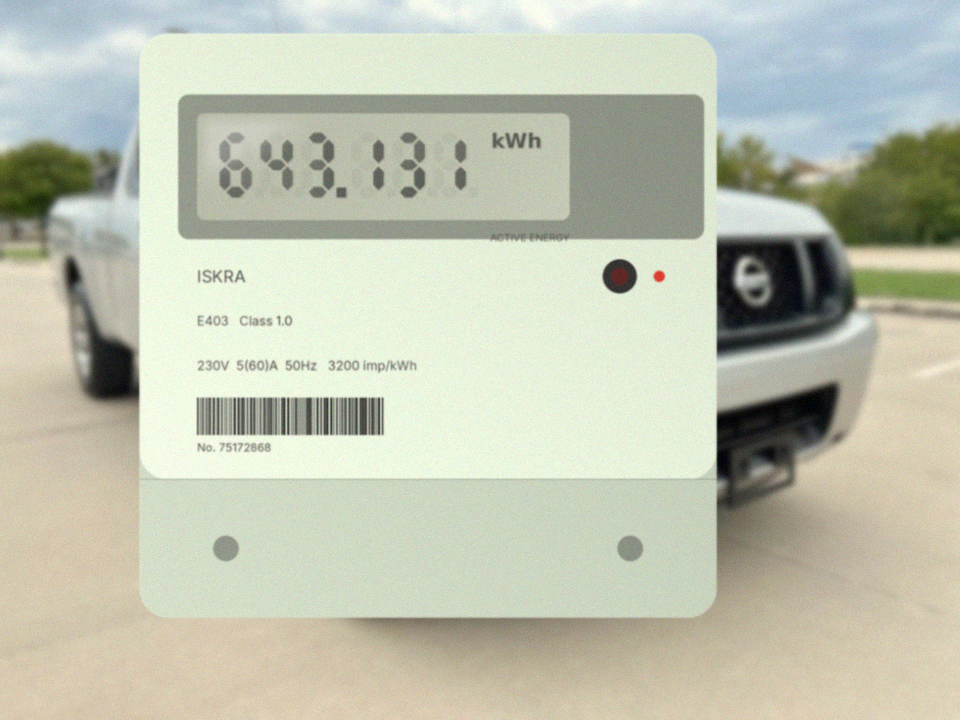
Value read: 643.131 kWh
